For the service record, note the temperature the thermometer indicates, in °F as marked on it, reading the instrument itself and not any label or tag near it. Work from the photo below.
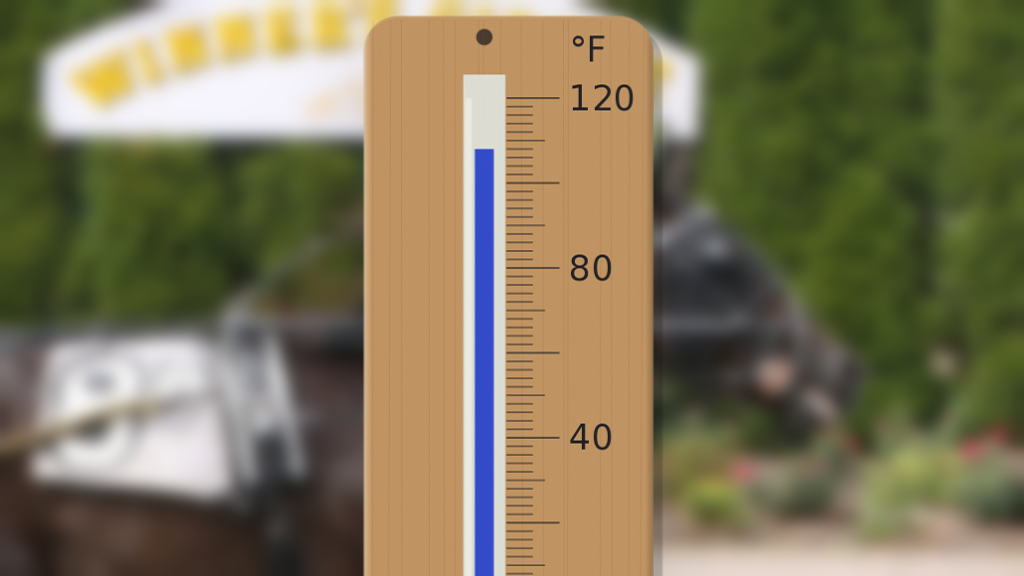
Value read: 108 °F
